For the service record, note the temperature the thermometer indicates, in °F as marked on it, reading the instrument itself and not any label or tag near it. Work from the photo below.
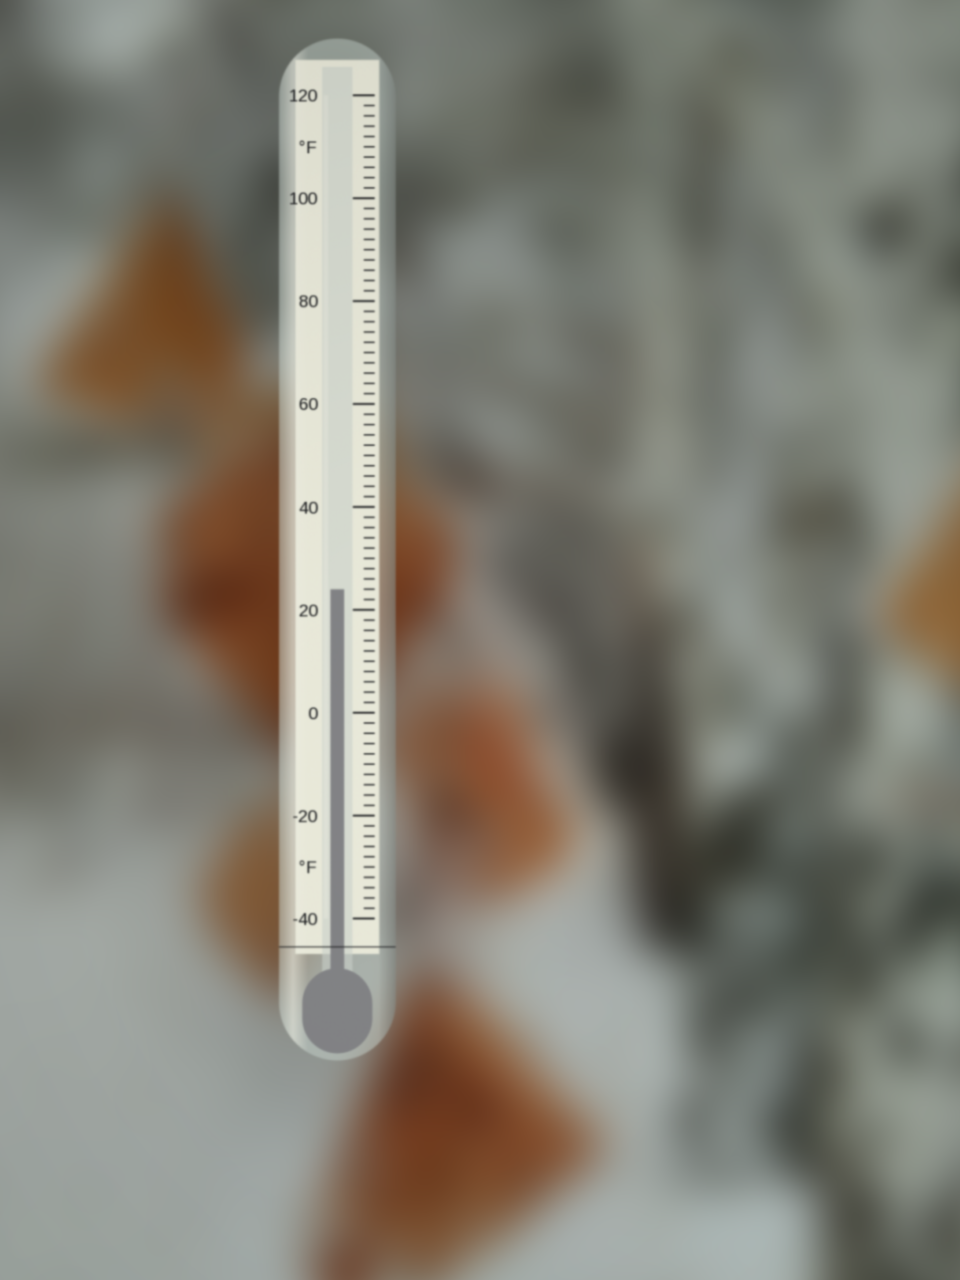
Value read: 24 °F
